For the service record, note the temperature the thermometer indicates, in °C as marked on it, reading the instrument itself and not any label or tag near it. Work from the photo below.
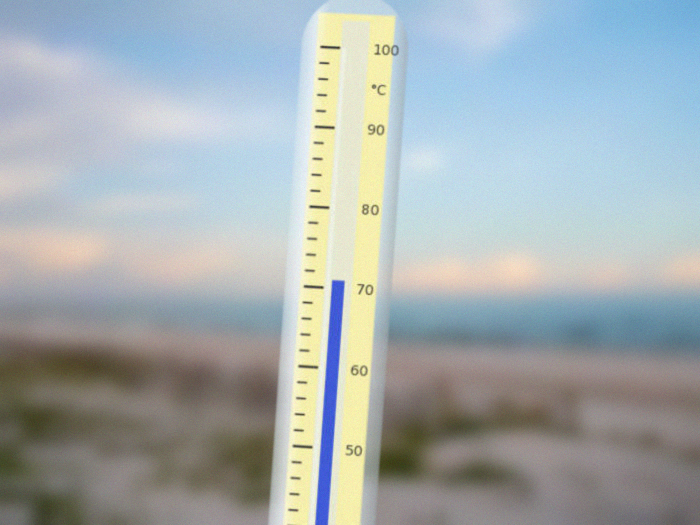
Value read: 71 °C
